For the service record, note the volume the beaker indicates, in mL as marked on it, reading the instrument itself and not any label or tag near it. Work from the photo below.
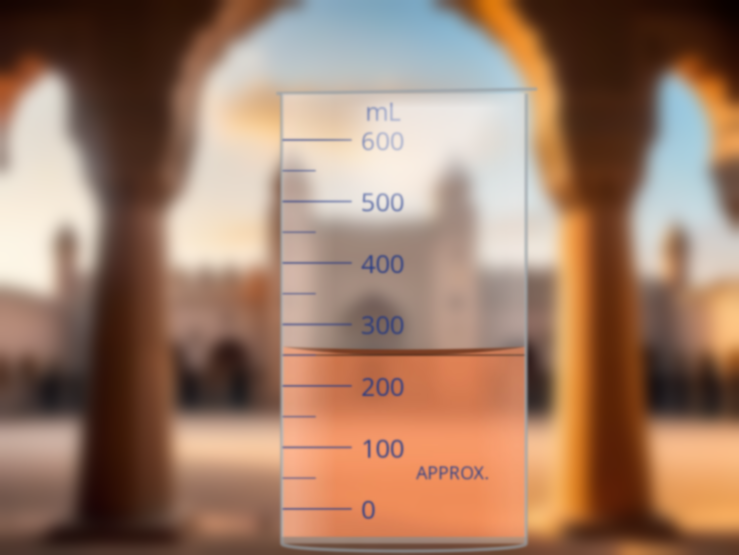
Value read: 250 mL
